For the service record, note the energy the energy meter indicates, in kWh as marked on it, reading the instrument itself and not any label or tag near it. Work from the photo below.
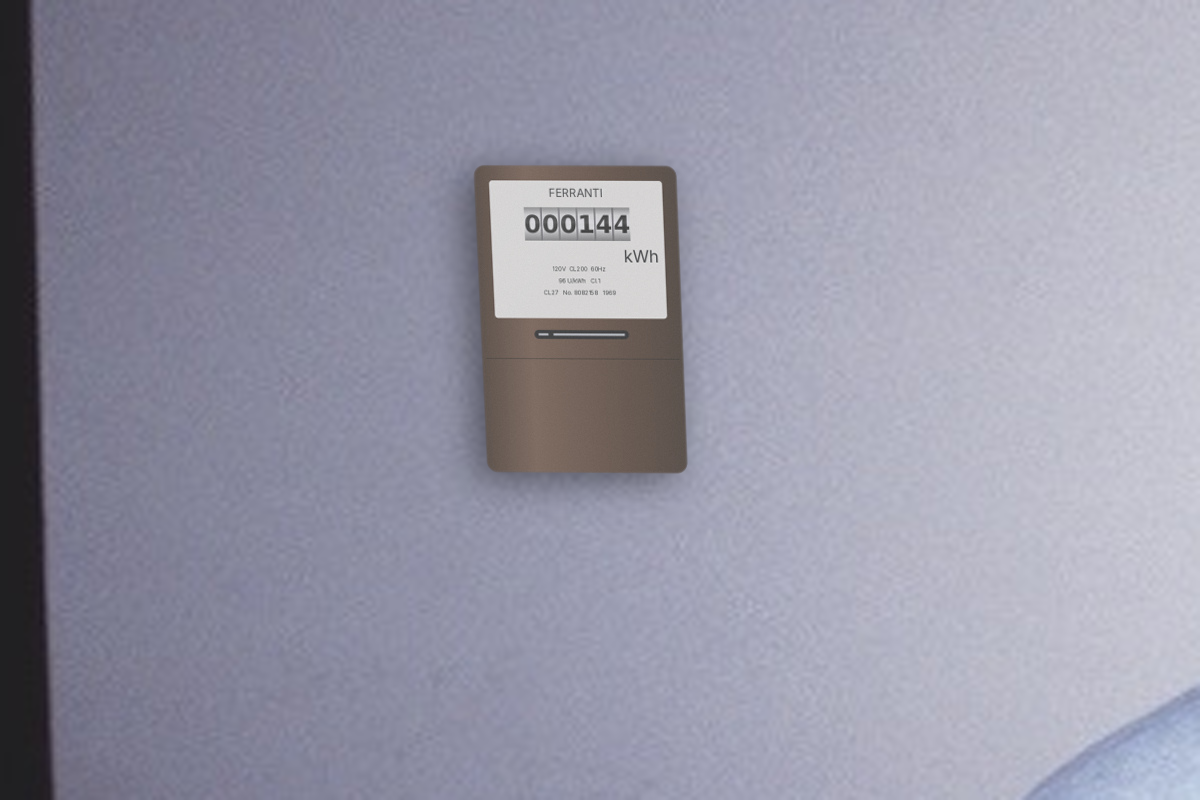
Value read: 144 kWh
